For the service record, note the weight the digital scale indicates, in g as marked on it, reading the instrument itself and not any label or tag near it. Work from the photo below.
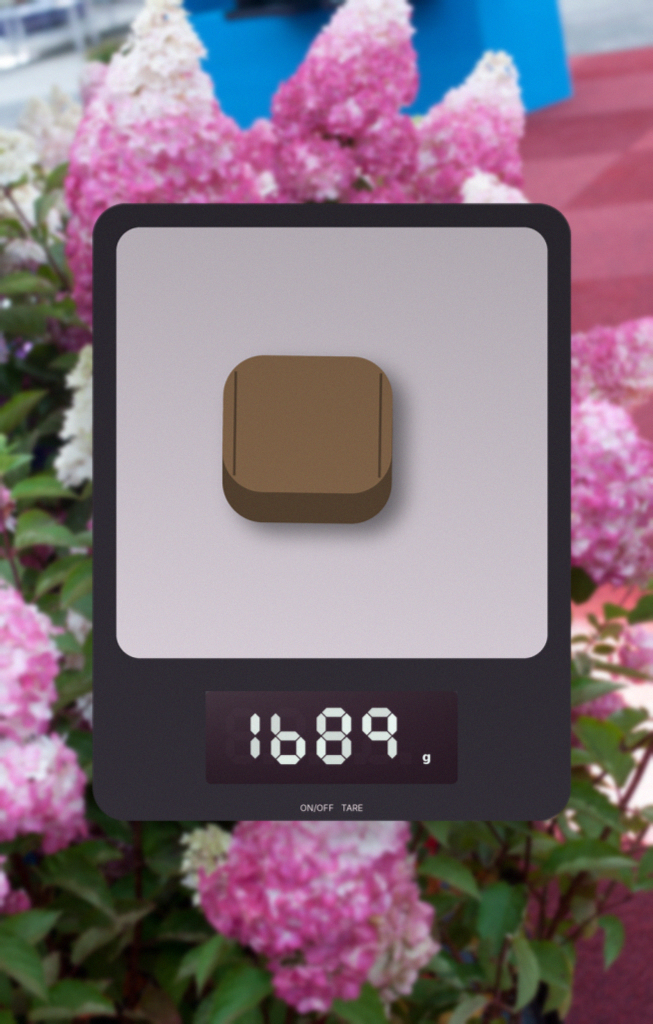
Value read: 1689 g
